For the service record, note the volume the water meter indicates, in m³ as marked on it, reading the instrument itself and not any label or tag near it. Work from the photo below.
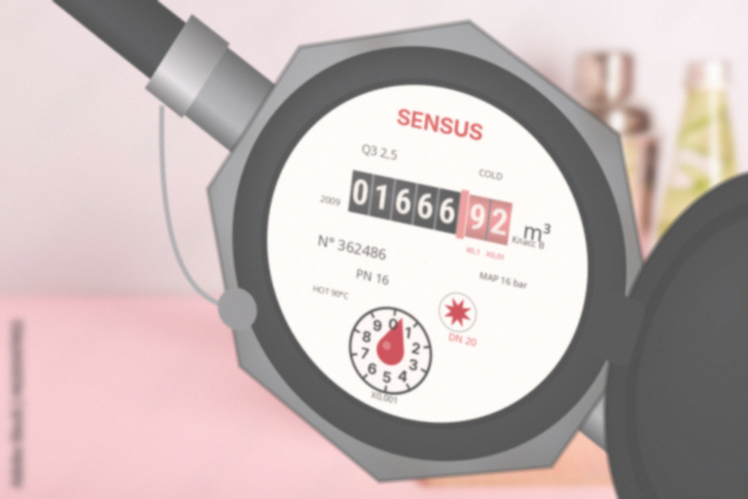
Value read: 1666.920 m³
